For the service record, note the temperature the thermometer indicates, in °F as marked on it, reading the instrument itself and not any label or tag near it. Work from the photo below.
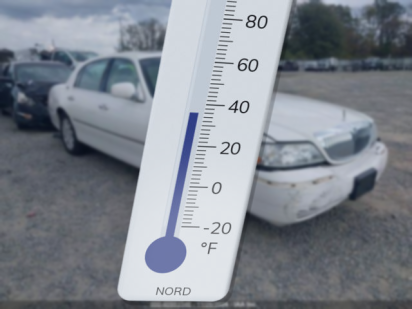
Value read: 36 °F
